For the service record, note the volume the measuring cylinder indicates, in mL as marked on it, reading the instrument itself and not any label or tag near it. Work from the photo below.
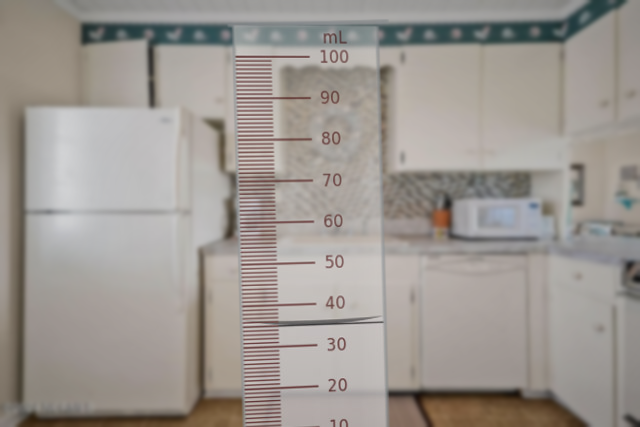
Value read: 35 mL
